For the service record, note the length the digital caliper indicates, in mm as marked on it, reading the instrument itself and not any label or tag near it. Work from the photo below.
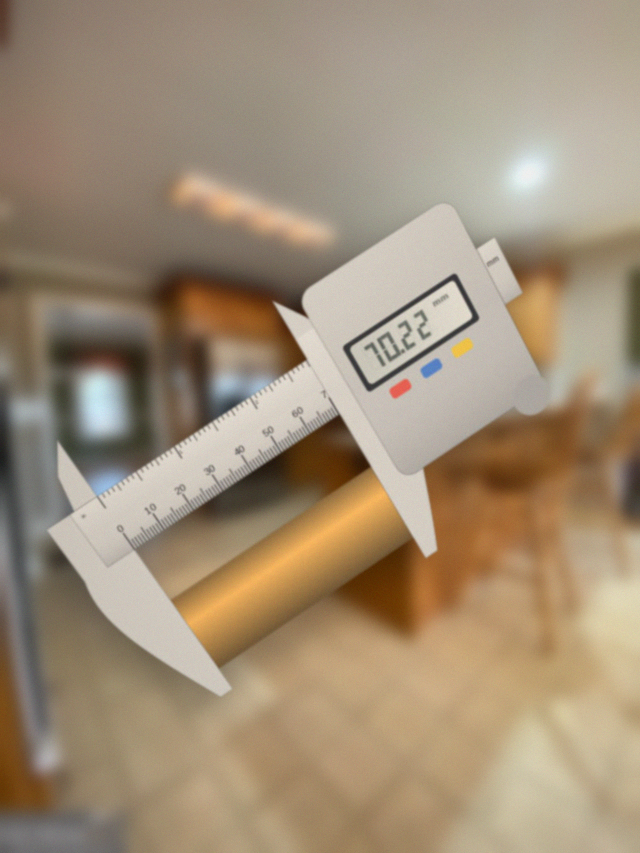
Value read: 70.22 mm
